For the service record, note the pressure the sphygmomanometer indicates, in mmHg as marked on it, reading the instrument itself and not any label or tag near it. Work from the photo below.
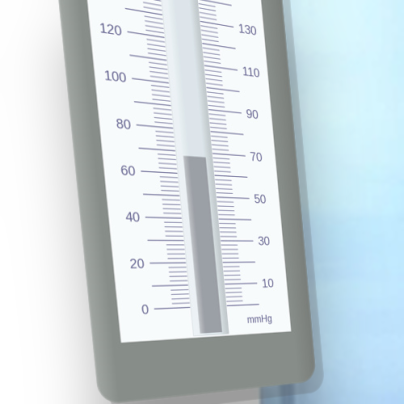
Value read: 68 mmHg
